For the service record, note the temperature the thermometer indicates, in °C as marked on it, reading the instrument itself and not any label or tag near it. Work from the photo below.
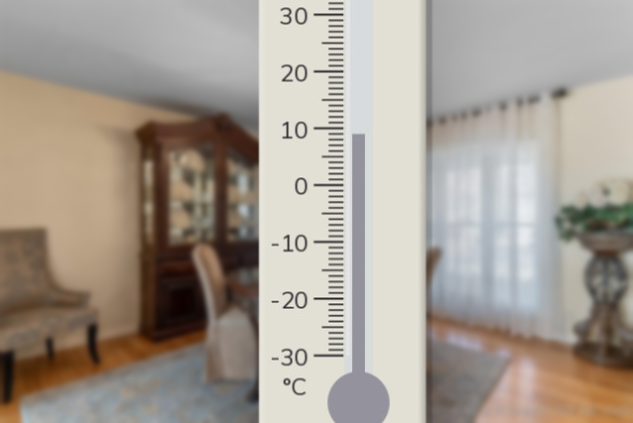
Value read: 9 °C
